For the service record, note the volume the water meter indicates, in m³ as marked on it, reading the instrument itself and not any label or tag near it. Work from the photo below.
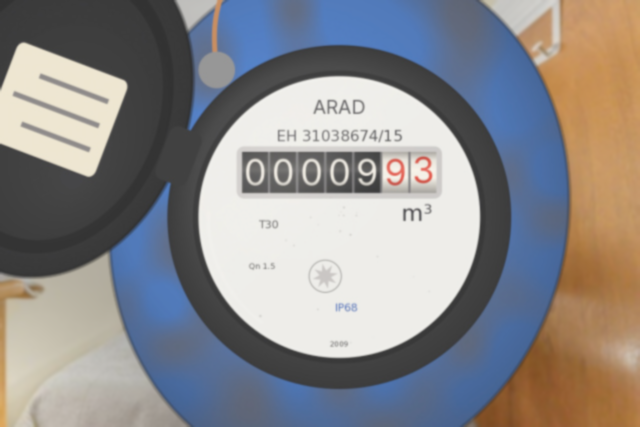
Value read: 9.93 m³
